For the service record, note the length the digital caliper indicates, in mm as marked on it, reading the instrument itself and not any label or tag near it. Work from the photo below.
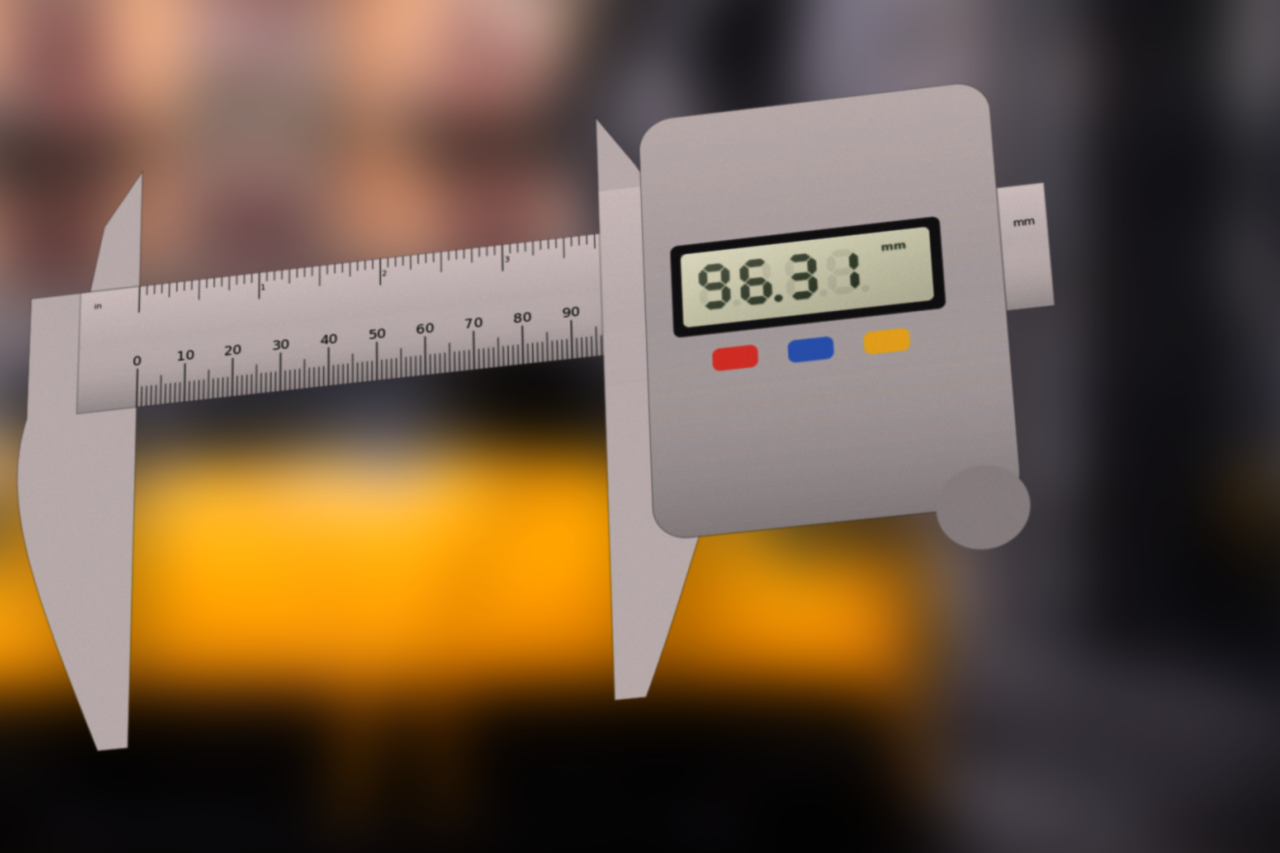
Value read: 96.31 mm
